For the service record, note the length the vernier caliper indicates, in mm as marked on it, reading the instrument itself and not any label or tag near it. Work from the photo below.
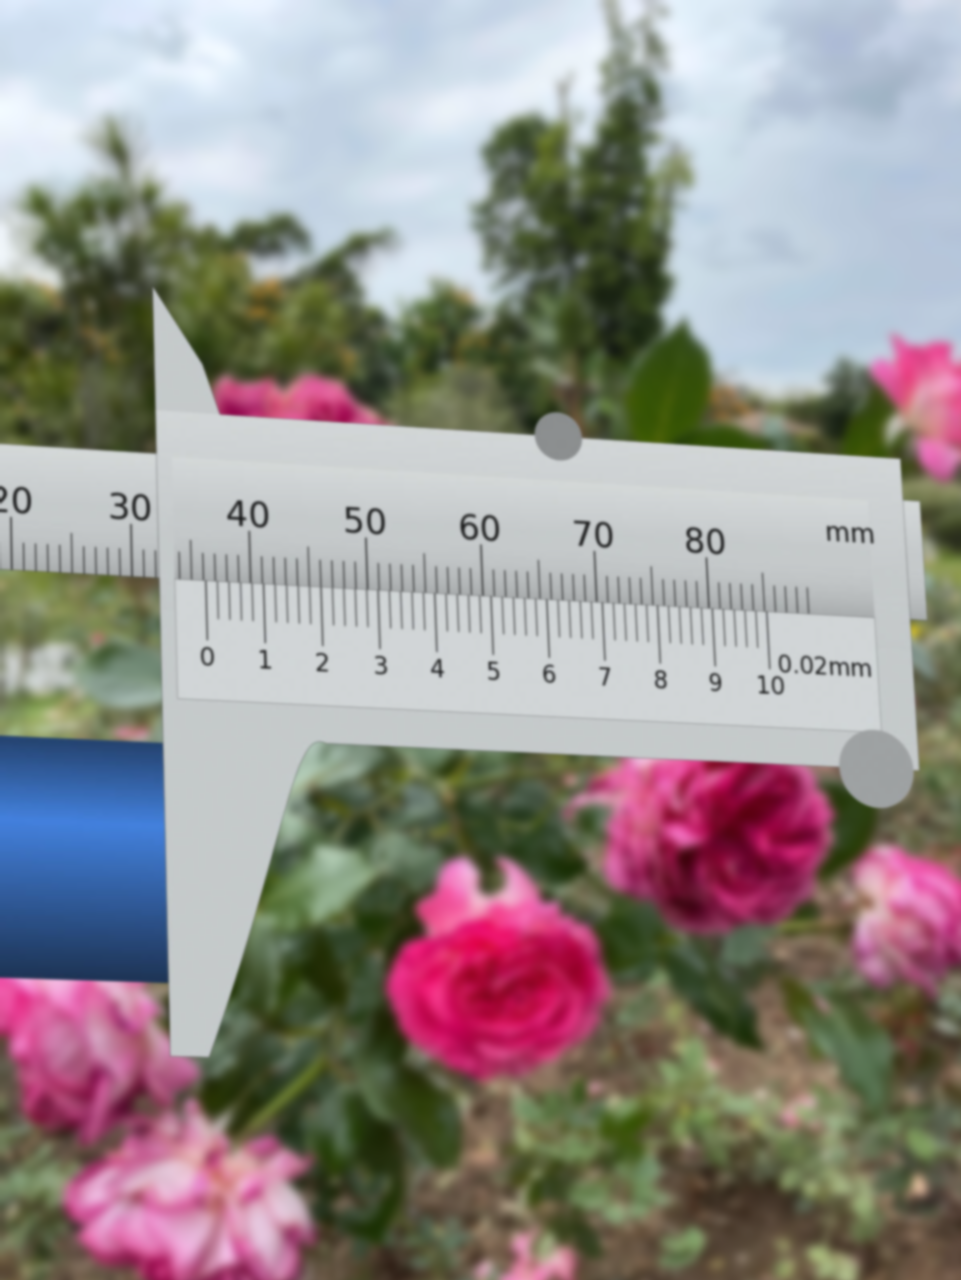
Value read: 36.2 mm
